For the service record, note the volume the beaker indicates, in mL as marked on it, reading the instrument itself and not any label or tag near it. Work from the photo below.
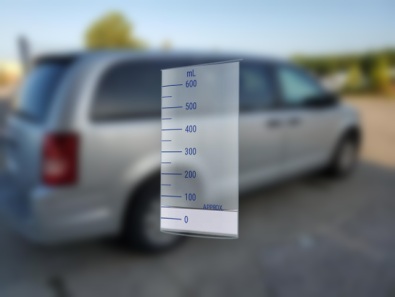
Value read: 50 mL
